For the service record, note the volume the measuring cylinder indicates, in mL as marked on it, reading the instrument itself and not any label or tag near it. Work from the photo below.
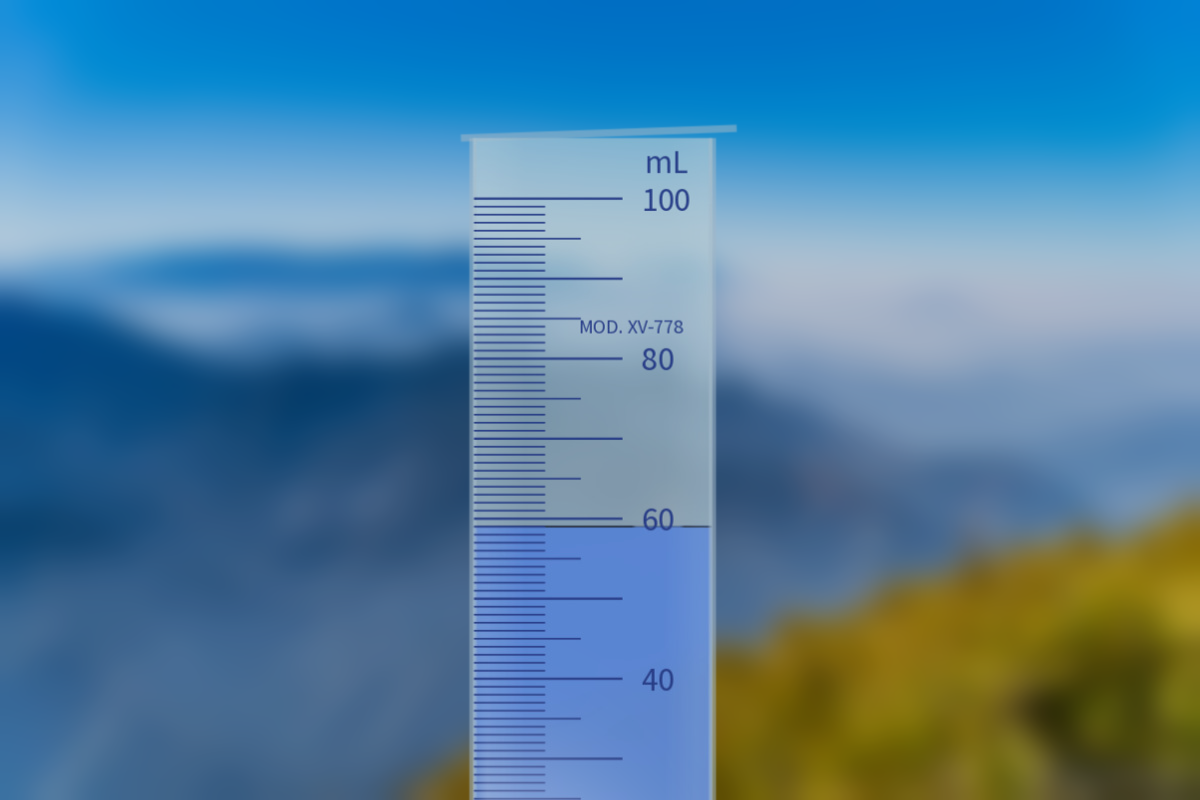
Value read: 59 mL
